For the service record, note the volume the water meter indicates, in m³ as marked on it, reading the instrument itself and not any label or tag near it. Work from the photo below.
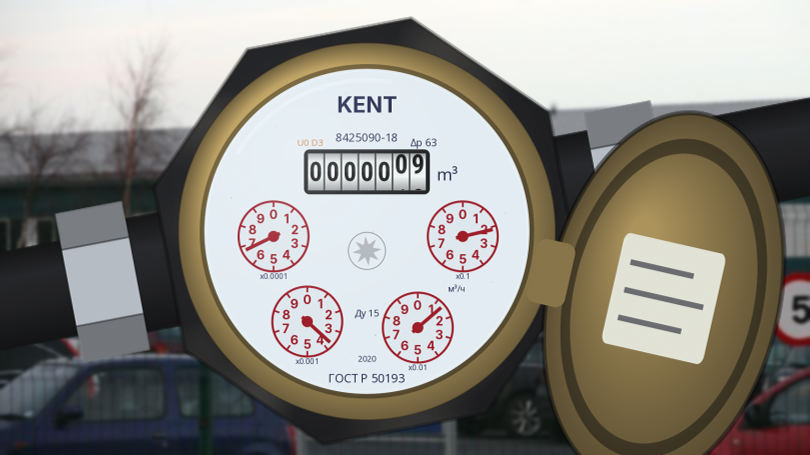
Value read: 9.2136 m³
